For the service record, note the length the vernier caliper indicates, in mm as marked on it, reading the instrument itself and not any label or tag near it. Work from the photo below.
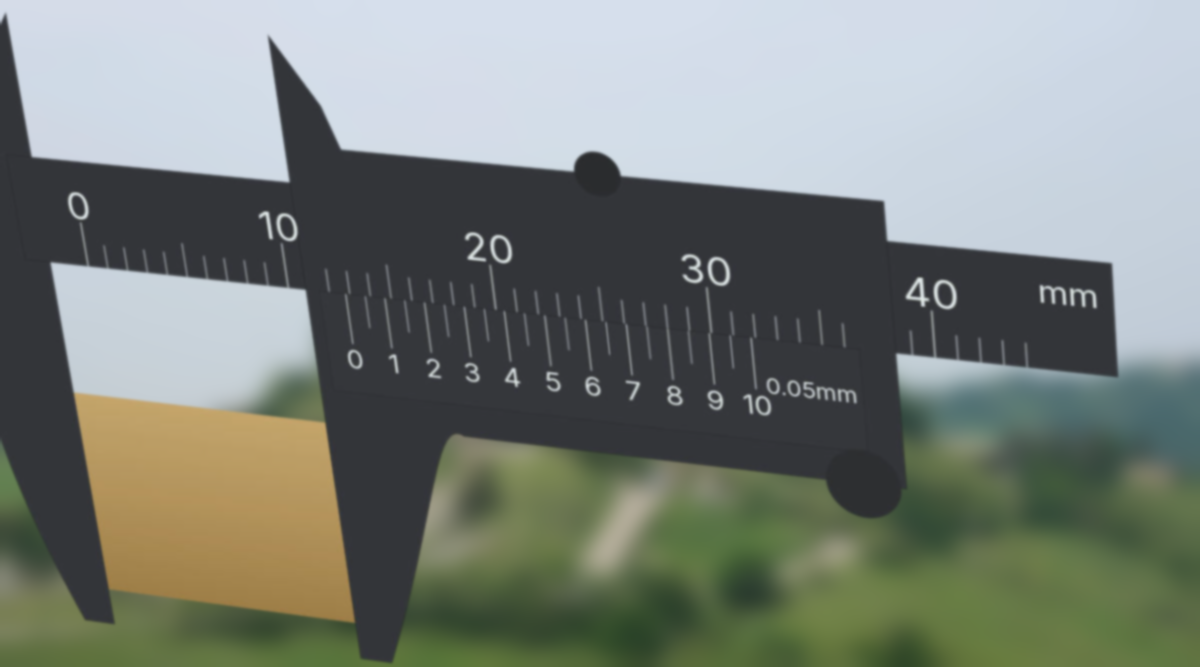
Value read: 12.8 mm
